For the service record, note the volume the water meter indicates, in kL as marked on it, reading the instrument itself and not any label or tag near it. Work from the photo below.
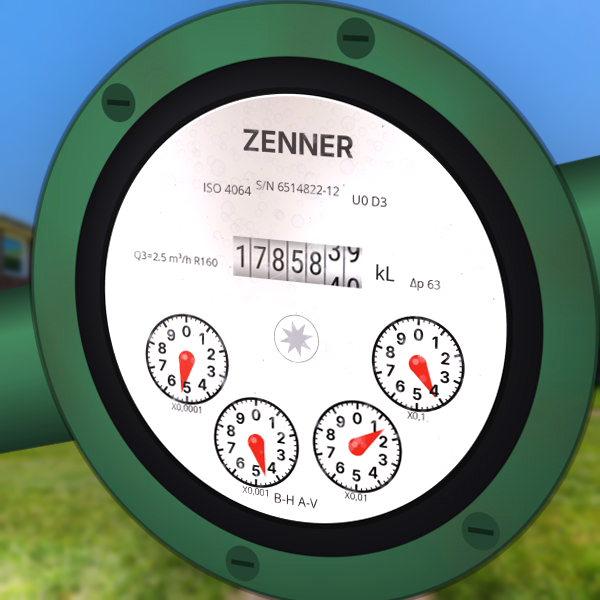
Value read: 1785839.4145 kL
